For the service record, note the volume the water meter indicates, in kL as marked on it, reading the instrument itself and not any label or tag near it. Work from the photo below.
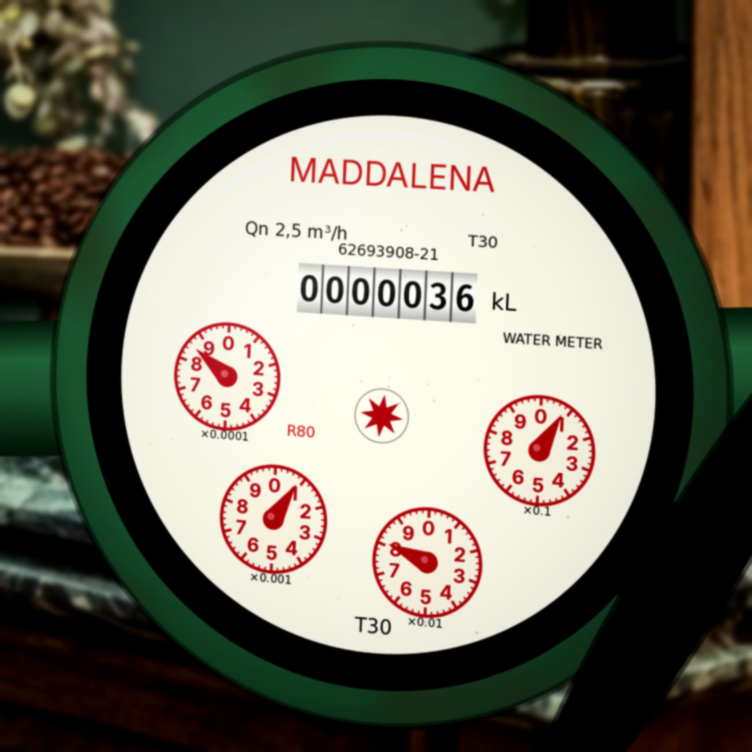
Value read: 36.0808 kL
